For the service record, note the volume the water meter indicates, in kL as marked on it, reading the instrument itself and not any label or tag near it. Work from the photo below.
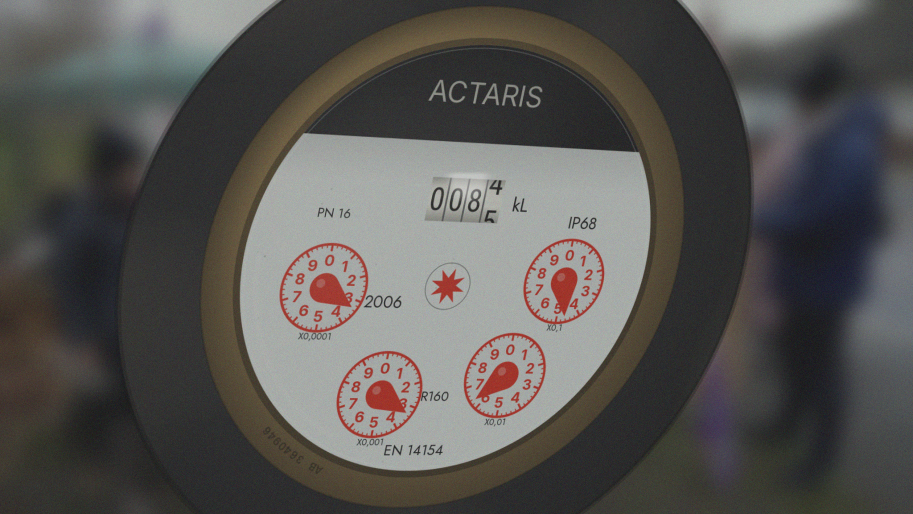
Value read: 84.4633 kL
